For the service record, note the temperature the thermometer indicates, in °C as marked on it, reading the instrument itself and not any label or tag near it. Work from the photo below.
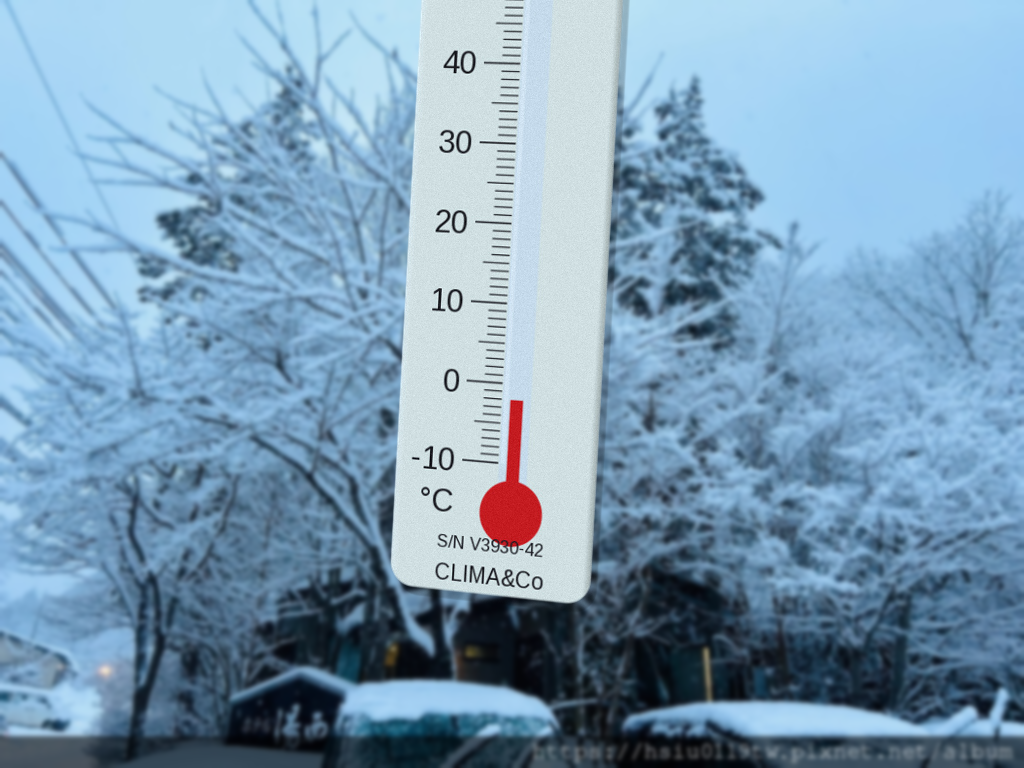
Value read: -2 °C
